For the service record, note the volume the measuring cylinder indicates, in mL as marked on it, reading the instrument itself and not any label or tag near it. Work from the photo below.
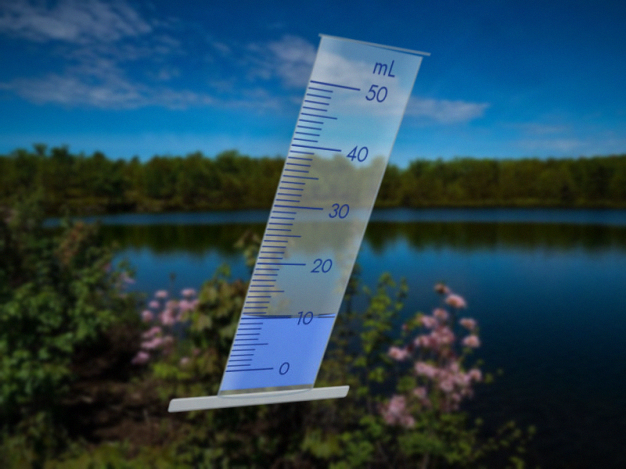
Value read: 10 mL
